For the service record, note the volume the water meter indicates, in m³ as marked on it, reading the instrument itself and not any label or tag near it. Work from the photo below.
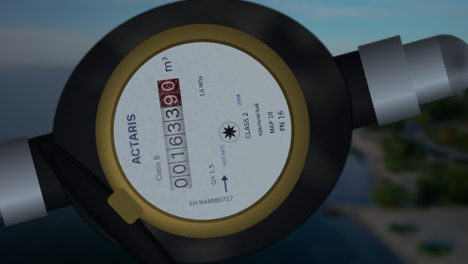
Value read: 1633.90 m³
